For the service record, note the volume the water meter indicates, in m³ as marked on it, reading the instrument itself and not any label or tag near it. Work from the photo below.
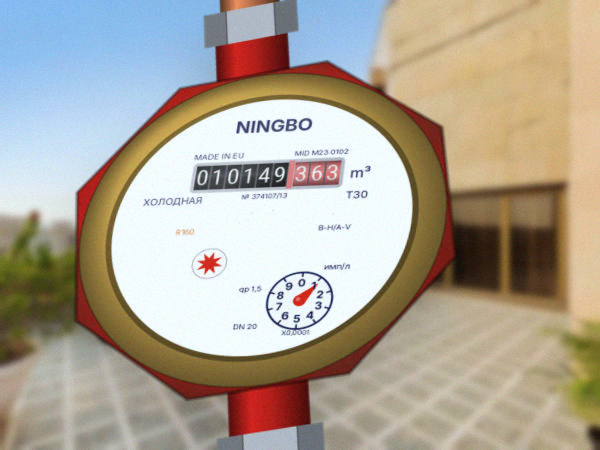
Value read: 10149.3631 m³
